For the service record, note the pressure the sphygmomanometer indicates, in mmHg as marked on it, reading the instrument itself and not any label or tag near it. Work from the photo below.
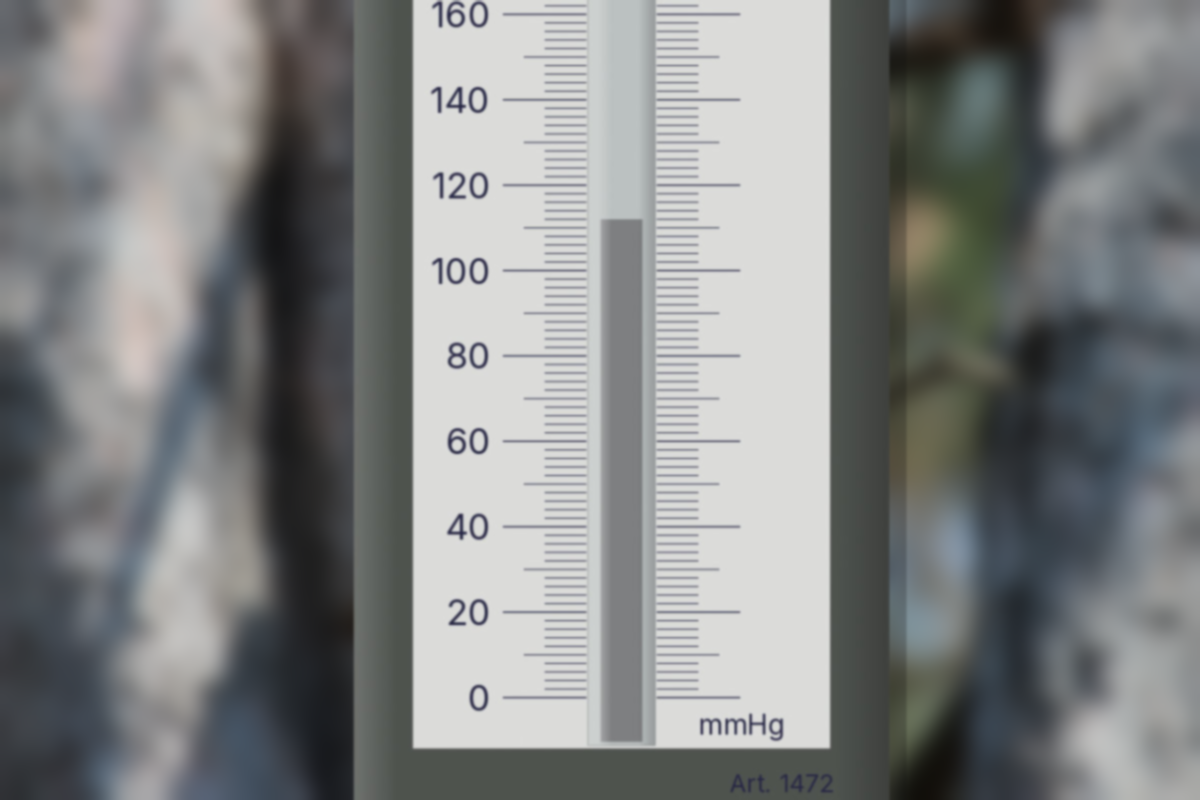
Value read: 112 mmHg
